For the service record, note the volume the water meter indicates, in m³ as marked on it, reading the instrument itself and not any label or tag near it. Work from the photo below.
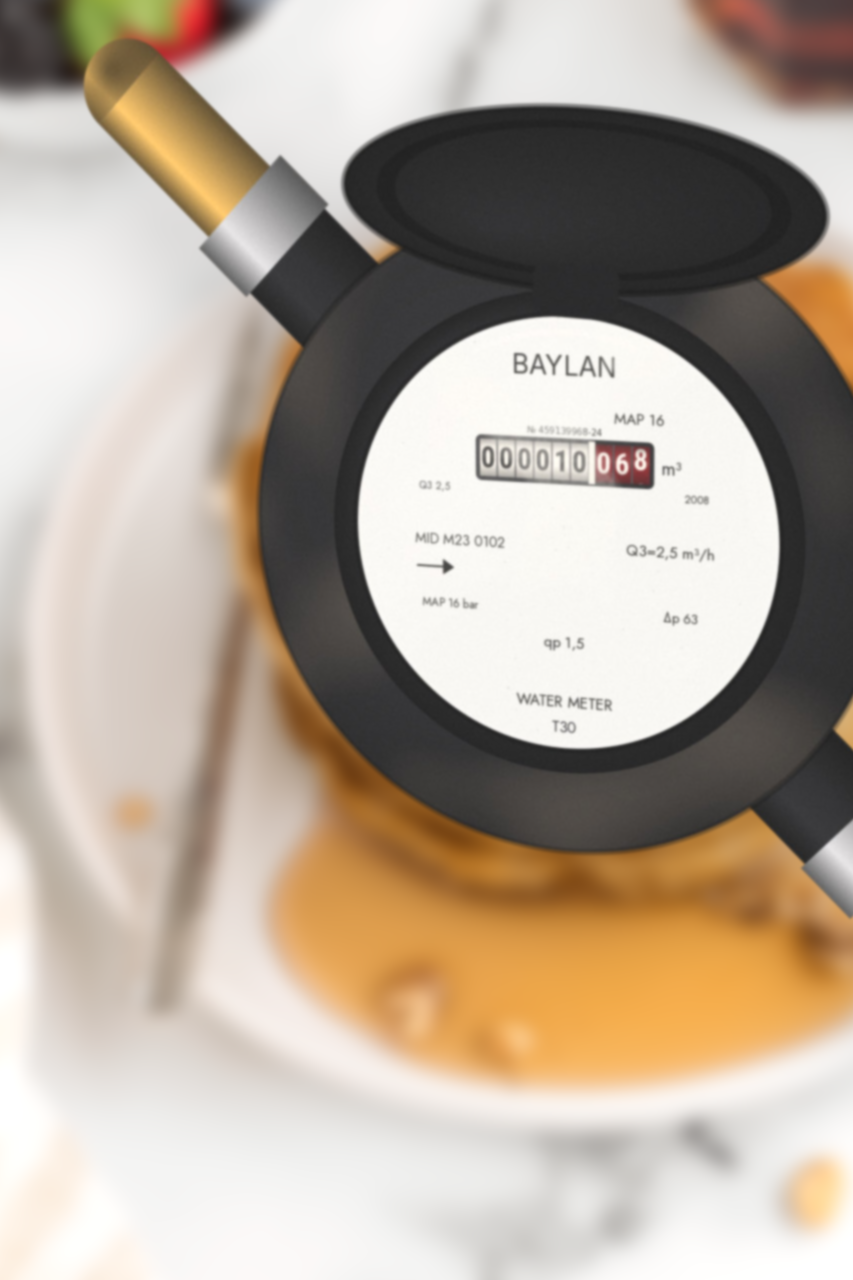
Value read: 10.068 m³
